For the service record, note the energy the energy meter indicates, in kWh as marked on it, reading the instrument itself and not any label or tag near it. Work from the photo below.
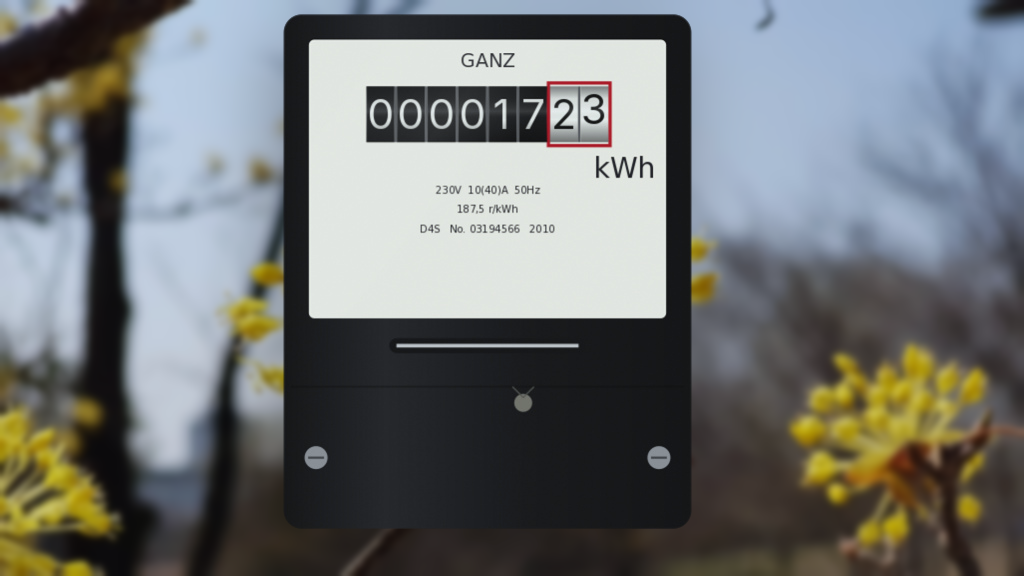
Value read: 17.23 kWh
